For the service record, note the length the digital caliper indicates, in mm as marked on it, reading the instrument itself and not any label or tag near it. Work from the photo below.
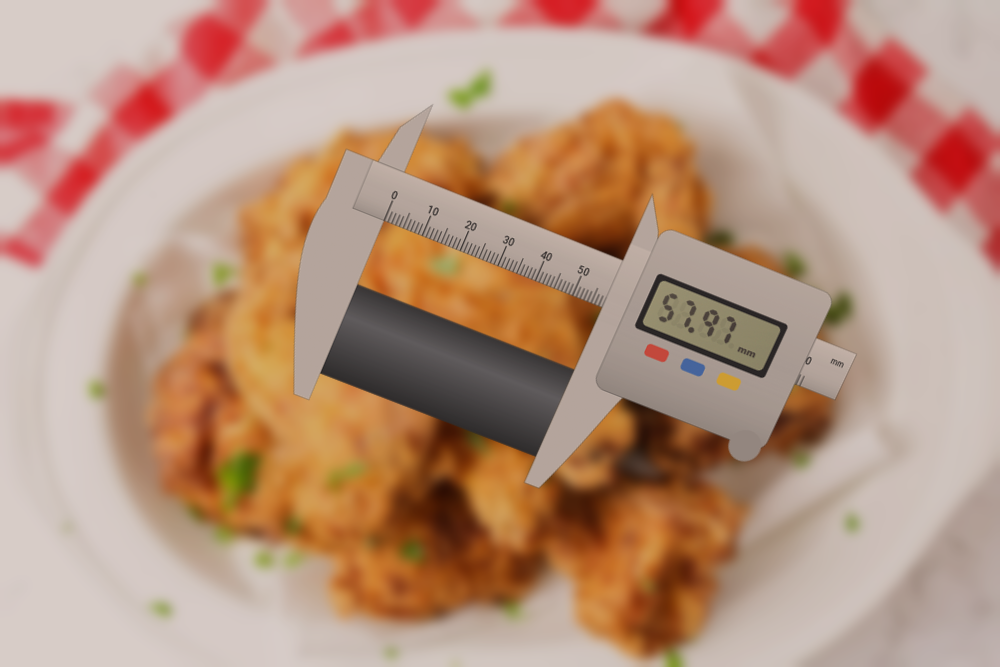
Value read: 57.97 mm
